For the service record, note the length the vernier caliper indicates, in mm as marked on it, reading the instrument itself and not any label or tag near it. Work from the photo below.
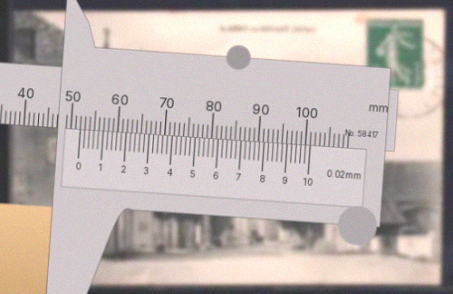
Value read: 52.0 mm
